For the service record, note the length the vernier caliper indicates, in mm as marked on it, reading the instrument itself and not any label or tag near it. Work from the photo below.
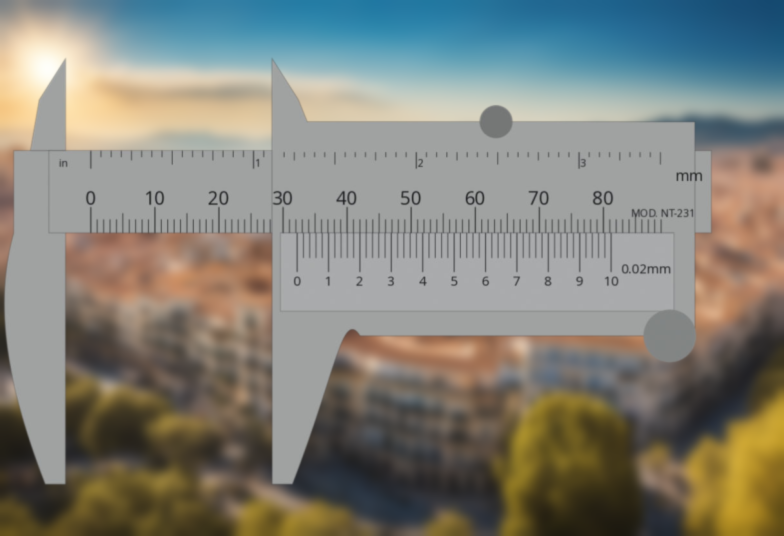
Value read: 32.2 mm
